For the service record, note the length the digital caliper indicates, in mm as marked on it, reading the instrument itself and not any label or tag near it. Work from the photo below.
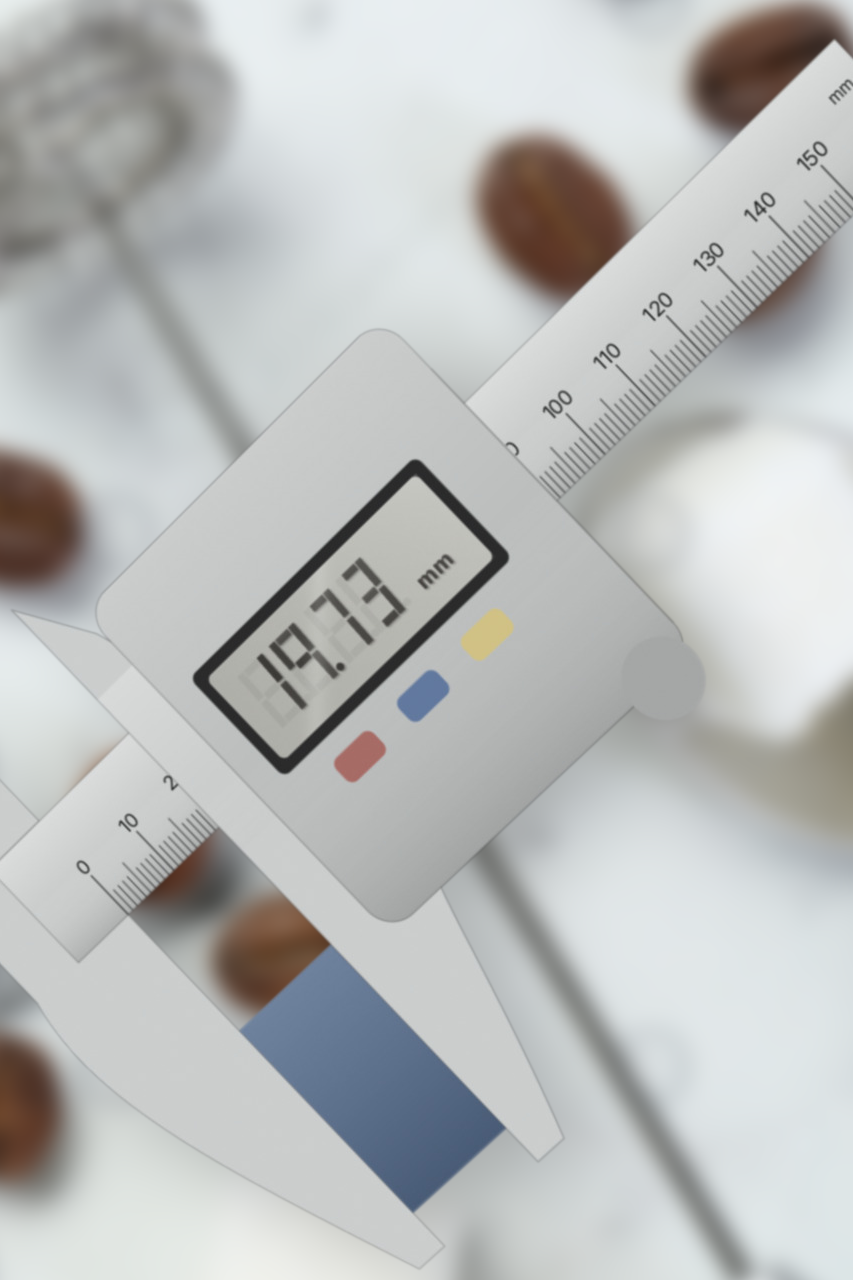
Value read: 19.73 mm
